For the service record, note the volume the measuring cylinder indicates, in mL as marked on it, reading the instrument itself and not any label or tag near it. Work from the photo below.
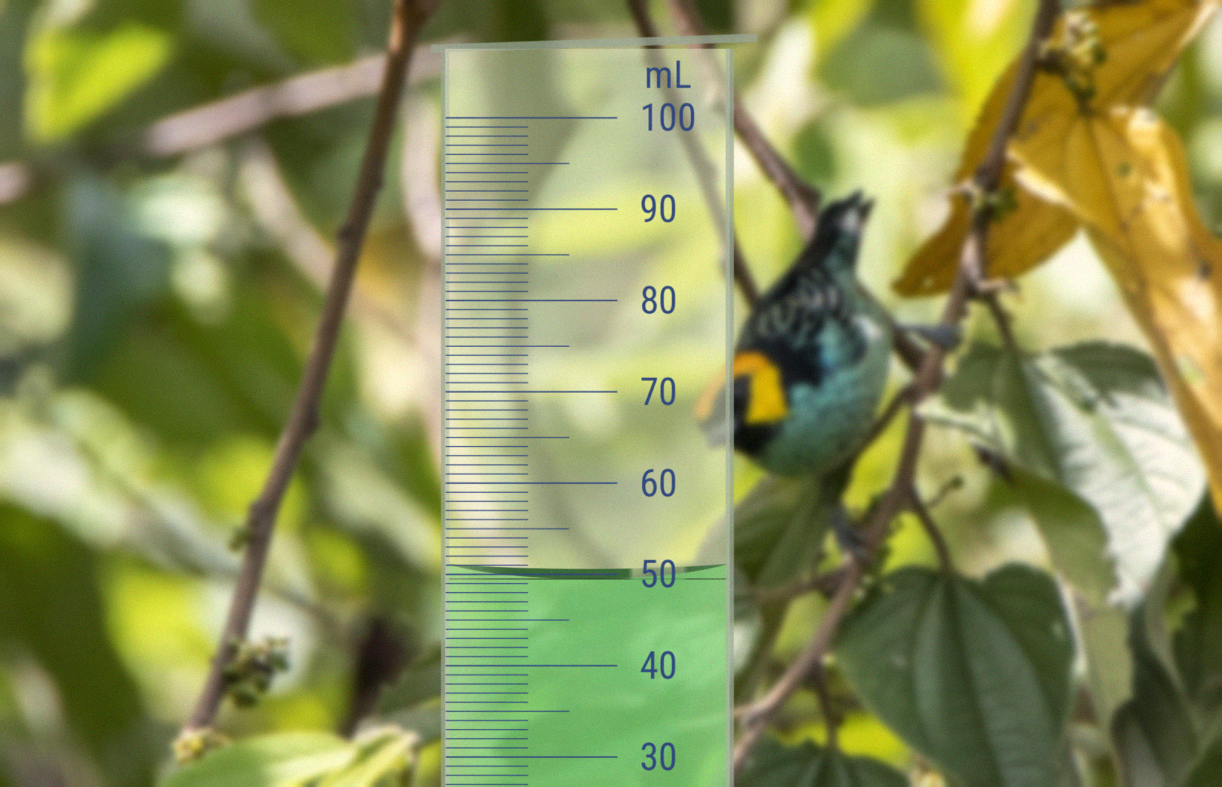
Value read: 49.5 mL
